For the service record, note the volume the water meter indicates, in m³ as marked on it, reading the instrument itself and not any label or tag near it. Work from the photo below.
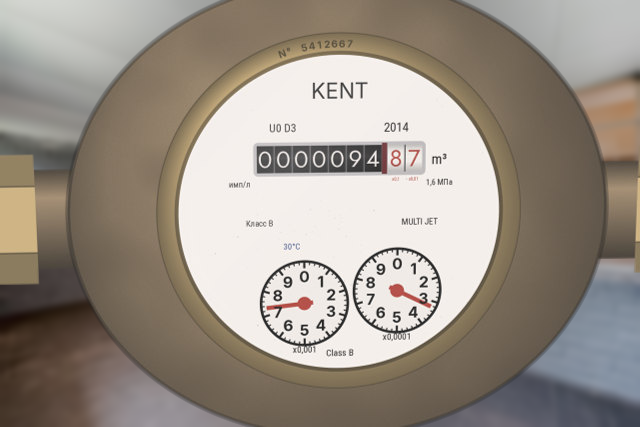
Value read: 94.8773 m³
